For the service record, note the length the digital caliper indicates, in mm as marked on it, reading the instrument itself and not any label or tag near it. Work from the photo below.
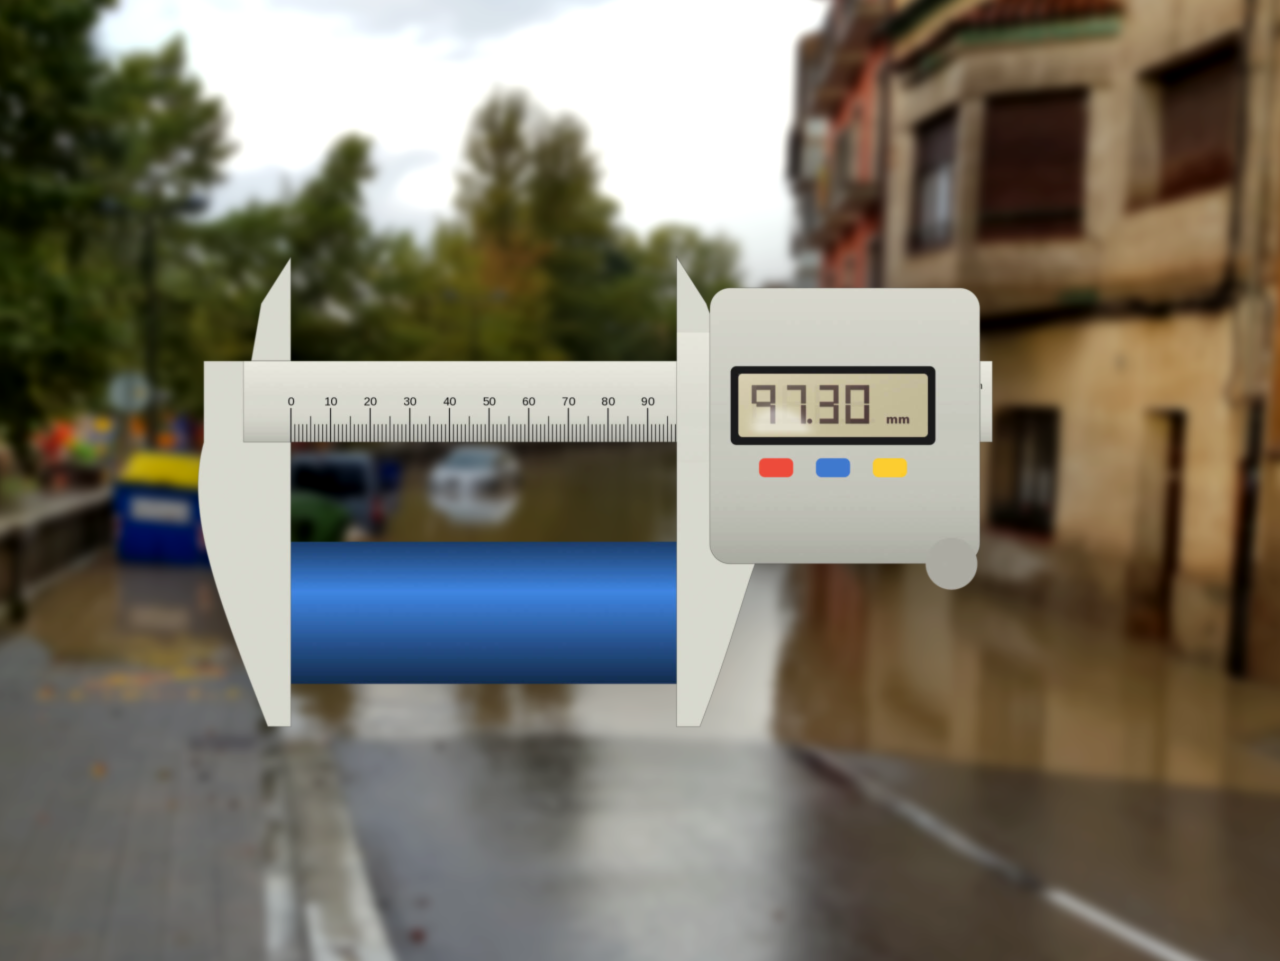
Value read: 97.30 mm
